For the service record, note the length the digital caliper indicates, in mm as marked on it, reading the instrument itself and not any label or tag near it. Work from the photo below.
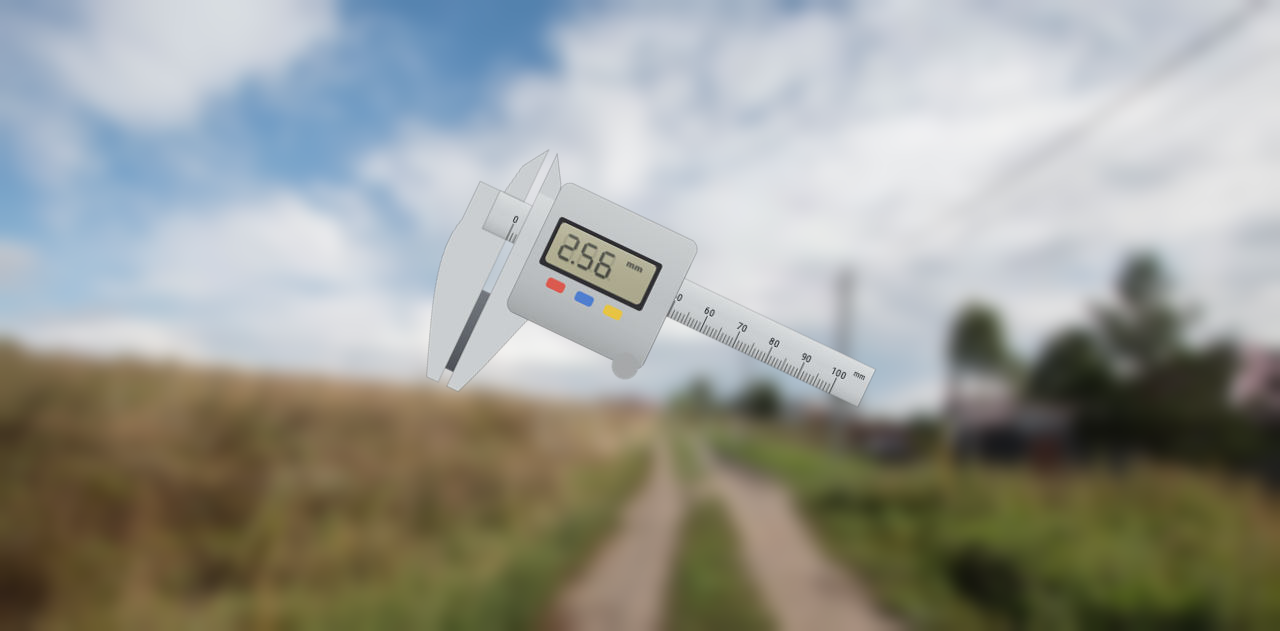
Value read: 2.56 mm
